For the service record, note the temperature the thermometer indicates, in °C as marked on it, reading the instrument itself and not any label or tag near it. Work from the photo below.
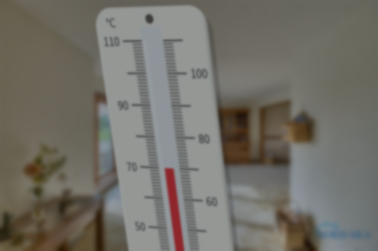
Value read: 70 °C
